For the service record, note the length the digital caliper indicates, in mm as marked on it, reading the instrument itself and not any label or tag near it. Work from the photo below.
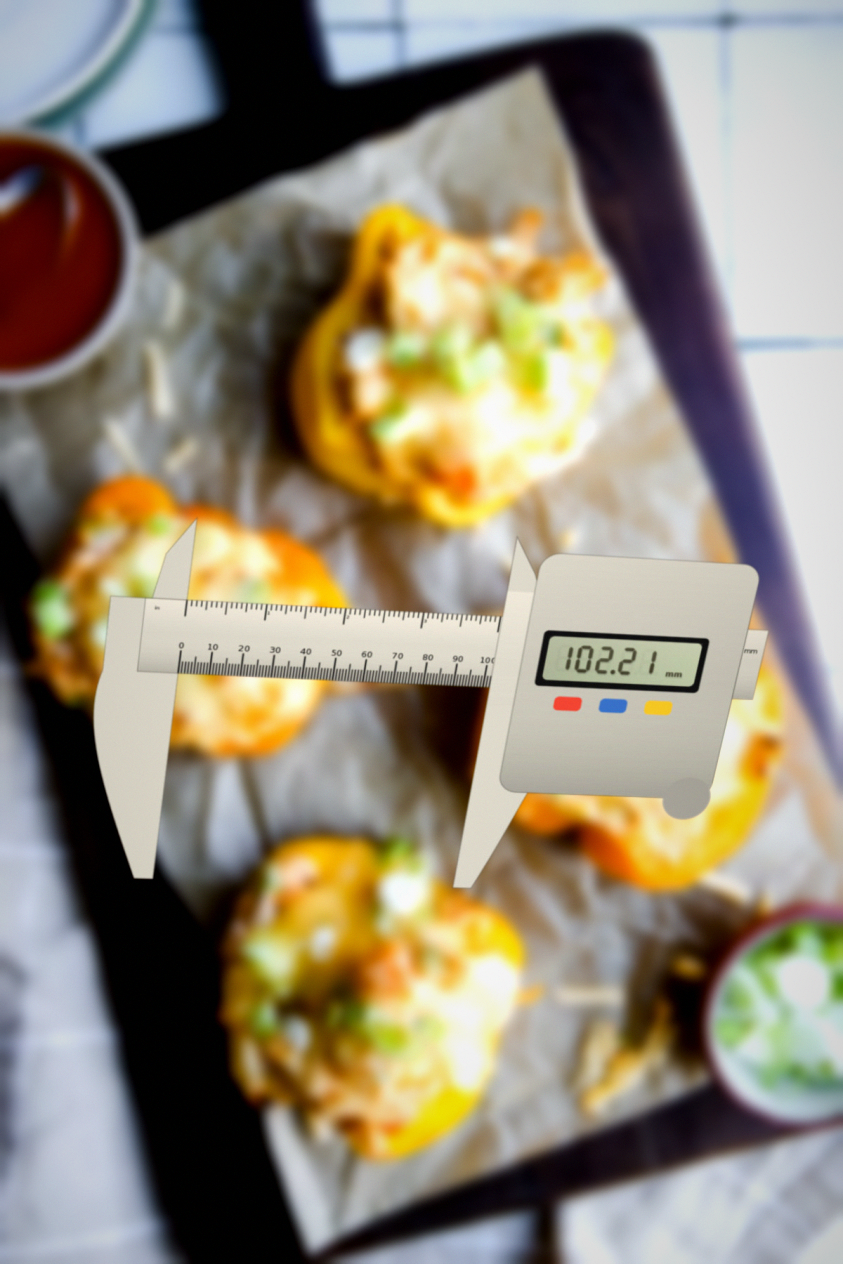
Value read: 102.21 mm
